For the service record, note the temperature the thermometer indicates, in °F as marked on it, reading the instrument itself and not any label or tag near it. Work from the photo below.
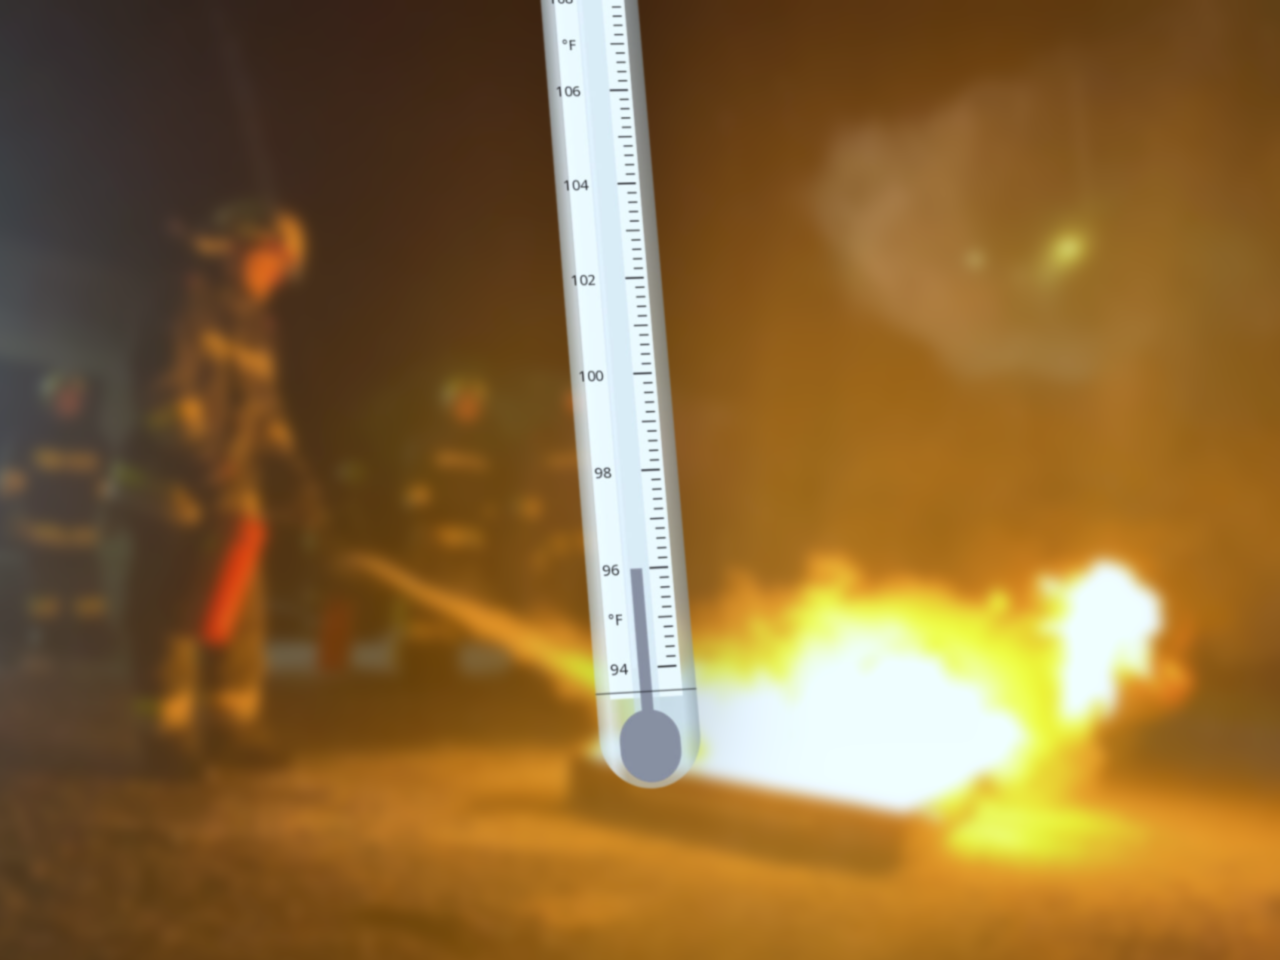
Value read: 96 °F
